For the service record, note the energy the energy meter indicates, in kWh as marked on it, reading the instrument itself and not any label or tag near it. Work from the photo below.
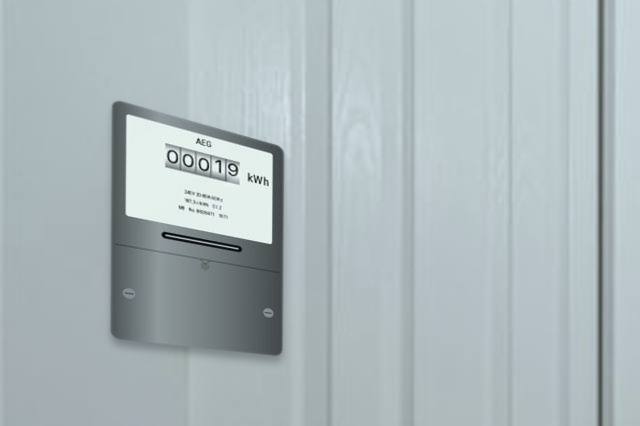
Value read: 19 kWh
